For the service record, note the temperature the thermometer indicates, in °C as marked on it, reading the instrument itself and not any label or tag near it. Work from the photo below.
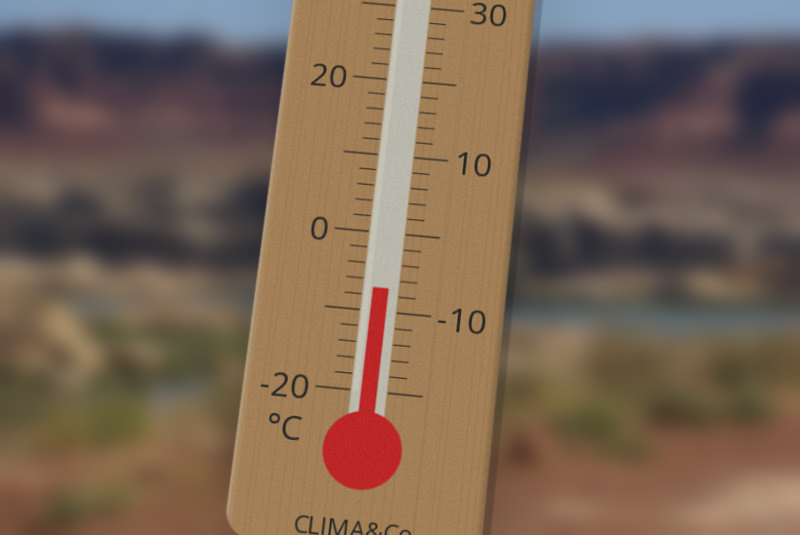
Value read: -7 °C
